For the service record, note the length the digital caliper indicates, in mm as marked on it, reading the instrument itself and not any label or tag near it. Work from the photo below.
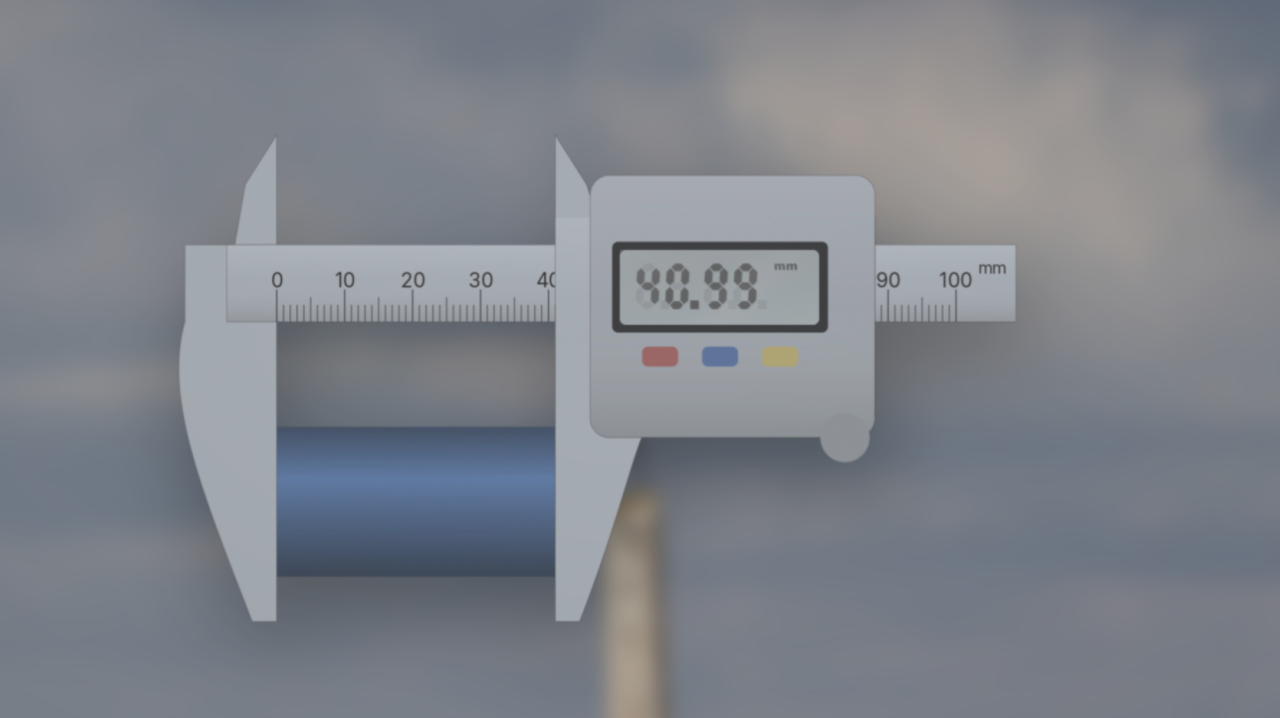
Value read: 40.99 mm
